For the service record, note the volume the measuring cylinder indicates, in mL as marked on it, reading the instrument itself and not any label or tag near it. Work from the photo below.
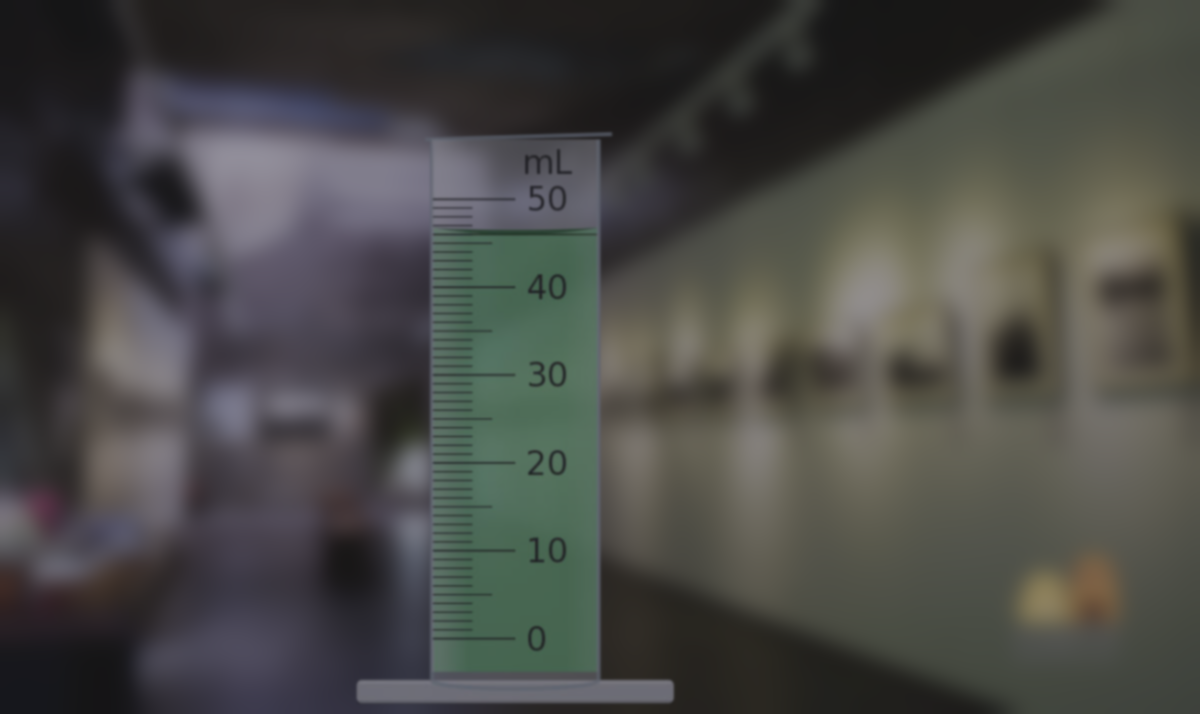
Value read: 46 mL
